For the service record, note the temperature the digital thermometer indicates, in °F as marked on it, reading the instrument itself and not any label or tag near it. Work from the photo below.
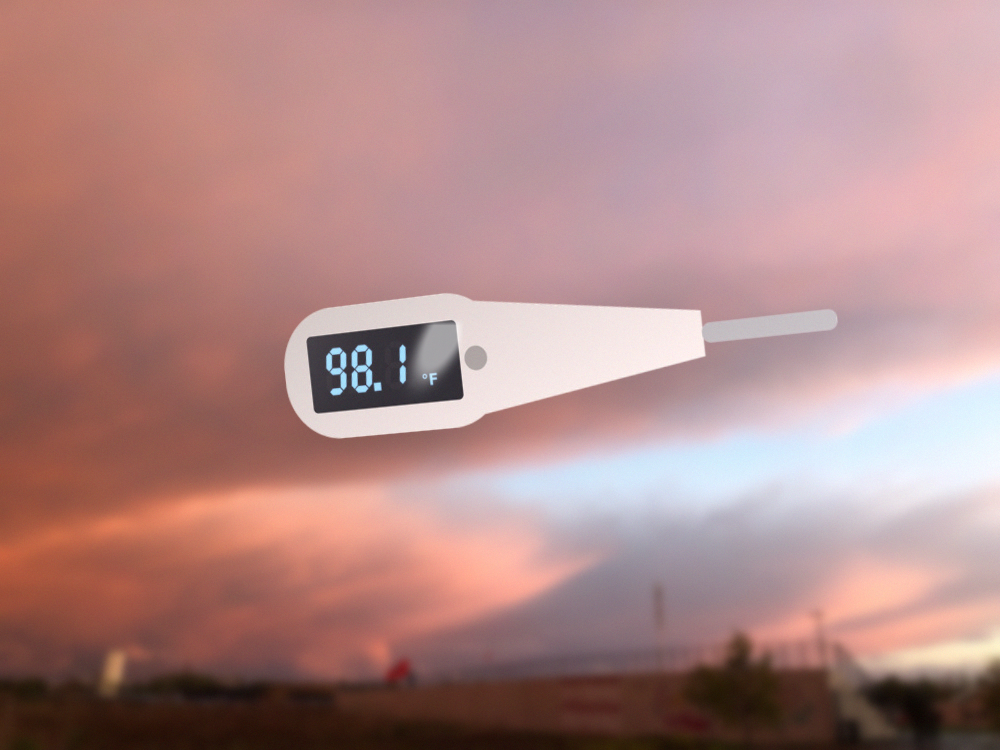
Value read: 98.1 °F
